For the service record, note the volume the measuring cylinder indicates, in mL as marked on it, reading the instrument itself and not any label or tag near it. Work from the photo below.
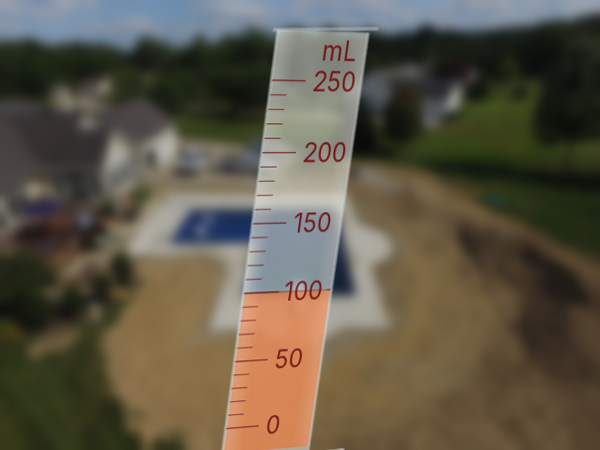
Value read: 100 mL
